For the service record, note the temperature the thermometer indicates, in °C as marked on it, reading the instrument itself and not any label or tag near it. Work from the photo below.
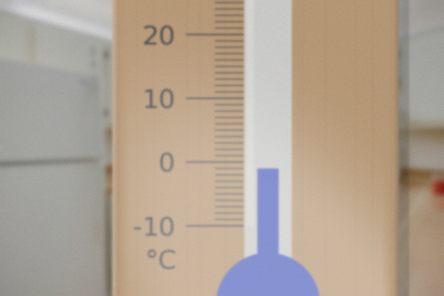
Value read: -1 °C
